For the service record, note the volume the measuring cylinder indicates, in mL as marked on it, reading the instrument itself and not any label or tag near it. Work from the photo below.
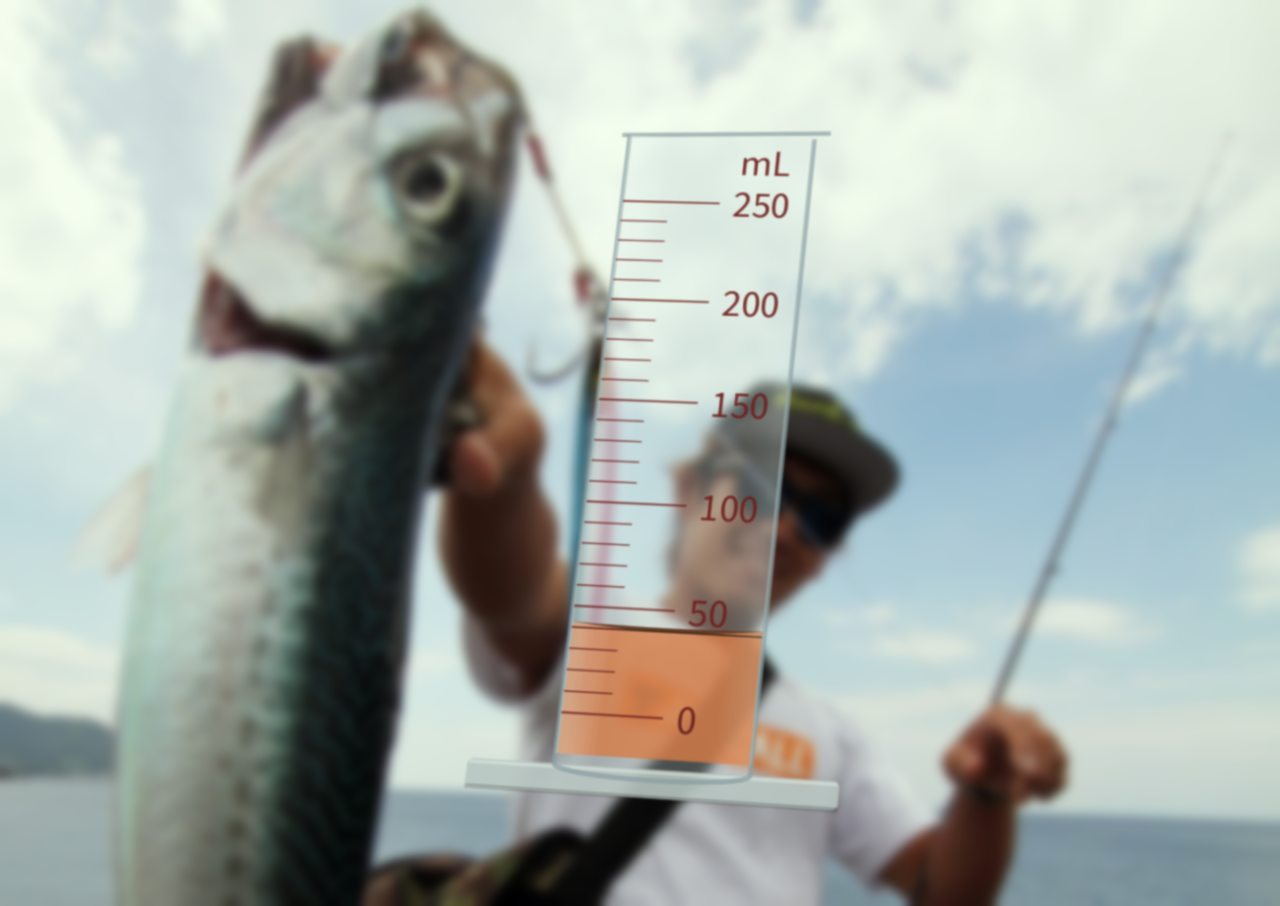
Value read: 40 mL
